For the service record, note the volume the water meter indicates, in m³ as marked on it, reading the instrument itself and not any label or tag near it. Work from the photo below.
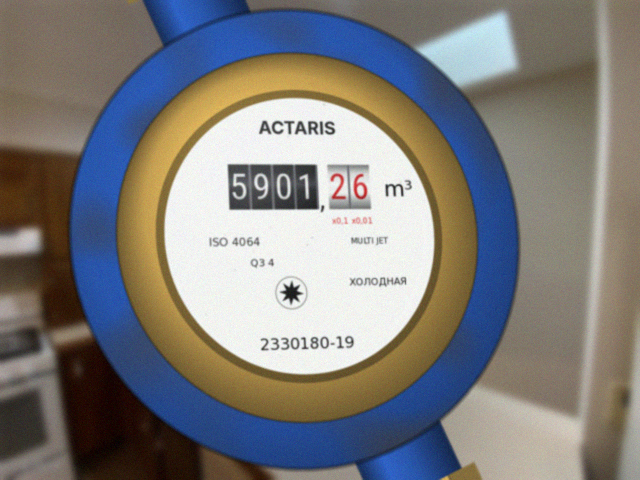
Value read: 5901.26 m³
